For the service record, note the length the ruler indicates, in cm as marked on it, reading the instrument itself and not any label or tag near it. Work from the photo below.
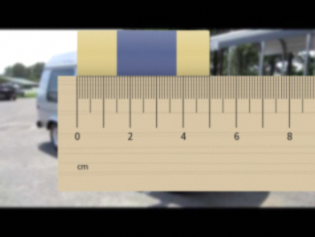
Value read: 5 cm
